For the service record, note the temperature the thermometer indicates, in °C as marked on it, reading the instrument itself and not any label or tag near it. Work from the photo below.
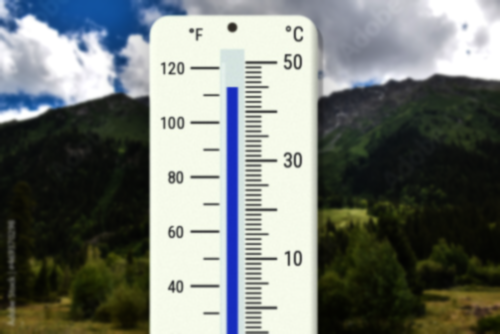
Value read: 45 °C
